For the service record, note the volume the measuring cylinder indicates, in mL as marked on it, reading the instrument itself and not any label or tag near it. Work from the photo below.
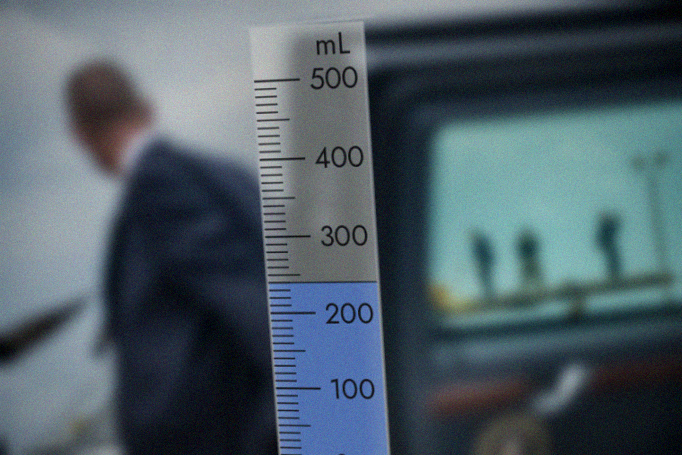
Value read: 240 mL
